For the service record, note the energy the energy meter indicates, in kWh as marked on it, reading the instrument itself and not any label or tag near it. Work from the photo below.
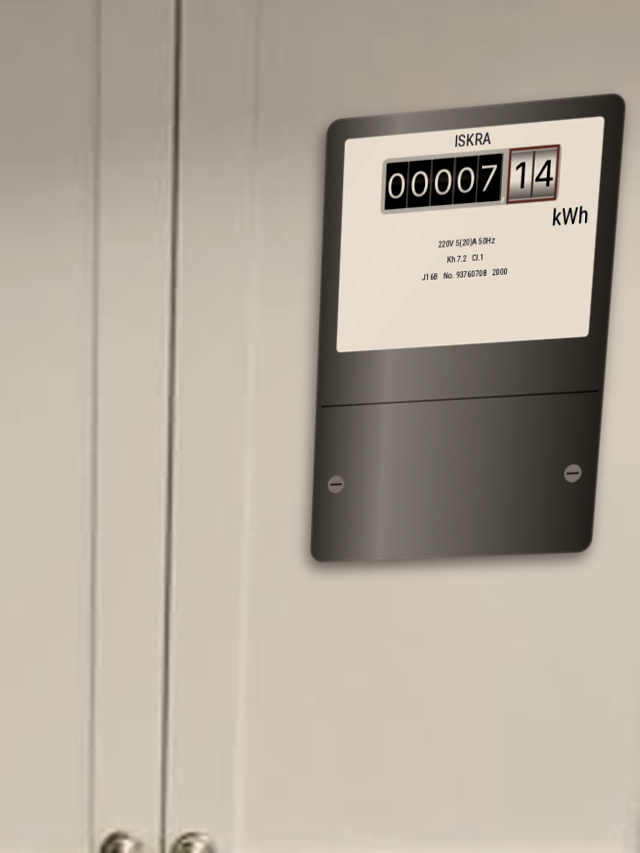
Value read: 7.14 kWh
